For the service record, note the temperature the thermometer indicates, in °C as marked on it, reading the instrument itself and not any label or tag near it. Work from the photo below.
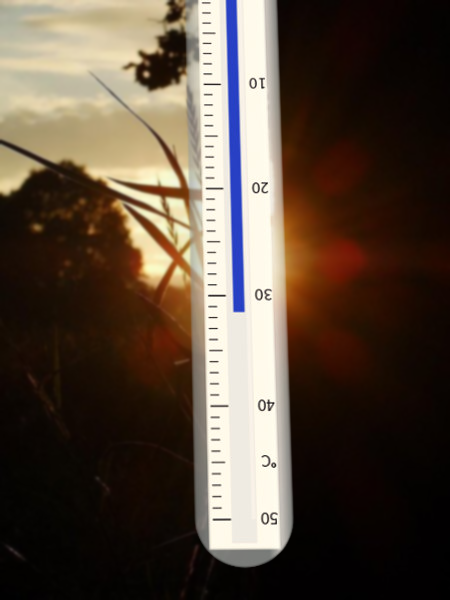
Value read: 31.5 °C
